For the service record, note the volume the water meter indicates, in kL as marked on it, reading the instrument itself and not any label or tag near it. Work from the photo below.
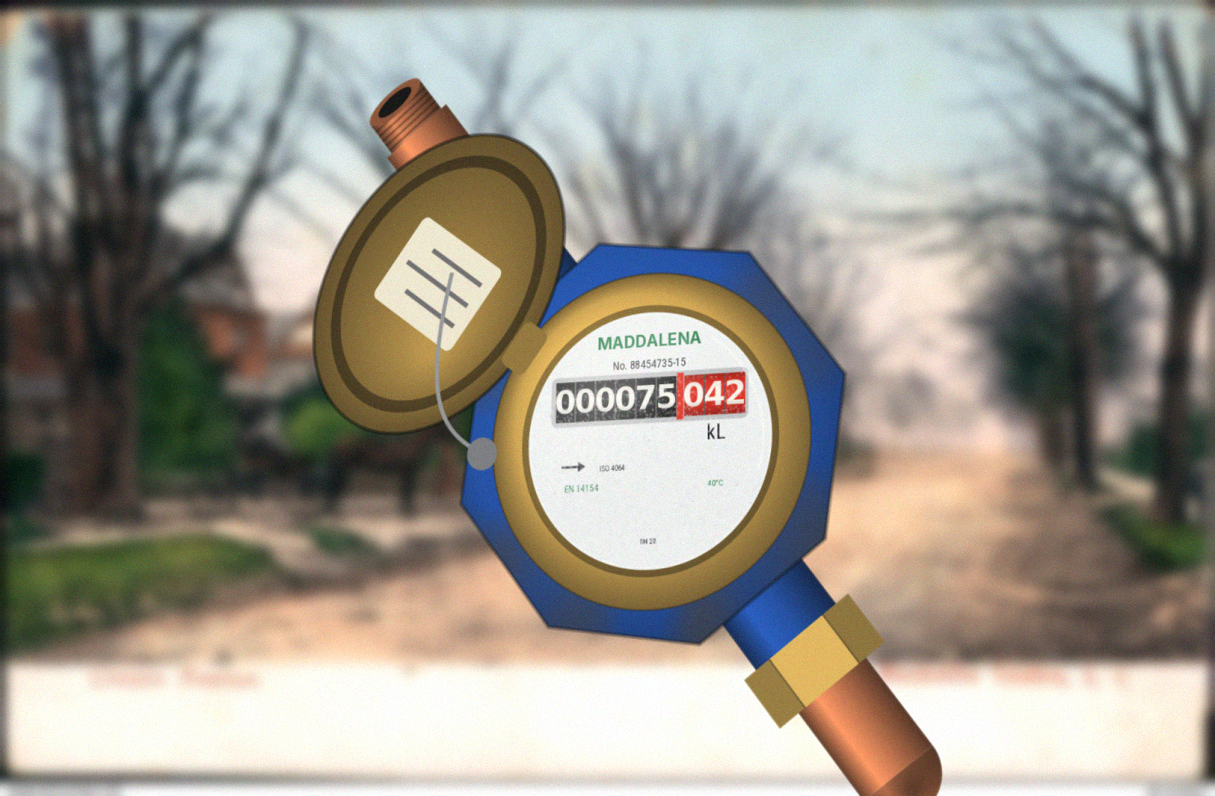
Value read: 75.042 kL
